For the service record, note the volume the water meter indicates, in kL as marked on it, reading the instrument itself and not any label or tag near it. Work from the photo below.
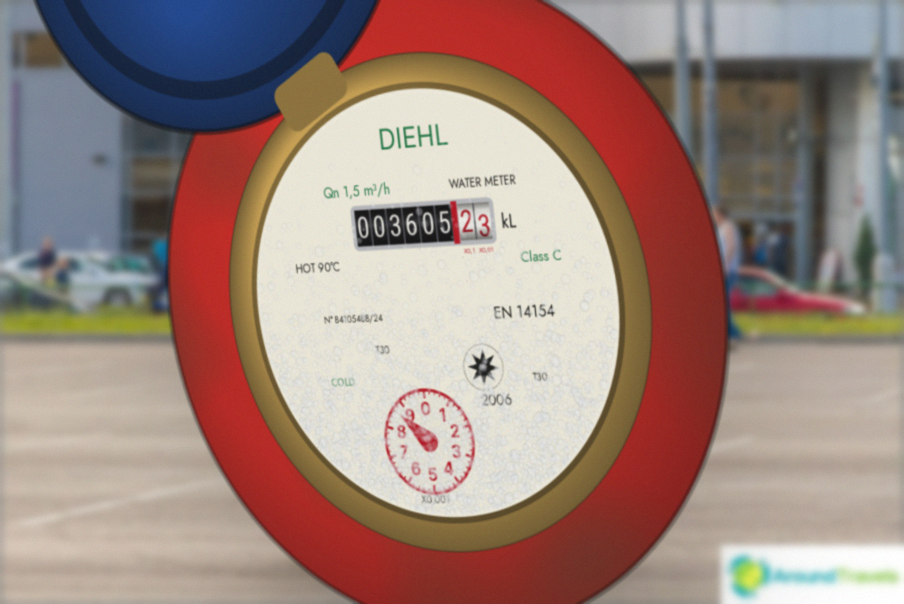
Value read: 3605.228 kL
